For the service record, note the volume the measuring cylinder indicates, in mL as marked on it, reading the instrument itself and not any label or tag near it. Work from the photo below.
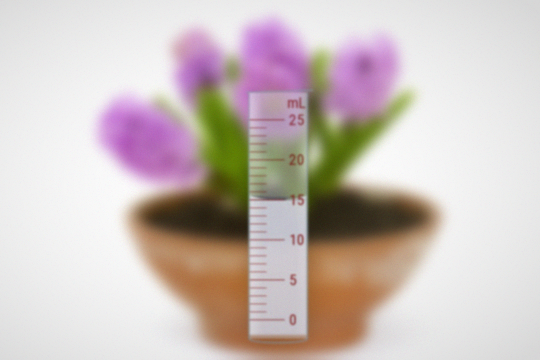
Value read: 15 mL
